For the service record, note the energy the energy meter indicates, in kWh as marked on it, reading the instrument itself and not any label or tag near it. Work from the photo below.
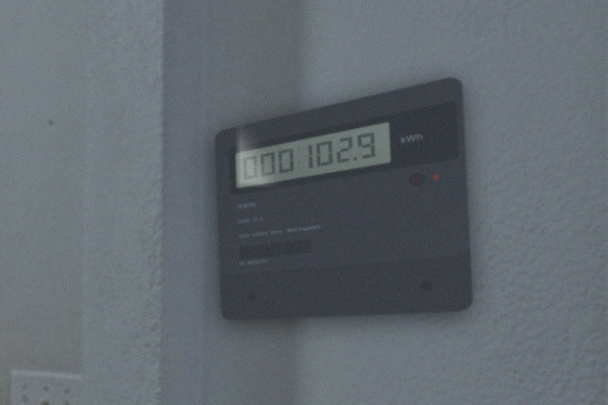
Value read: 102.9 kWh
